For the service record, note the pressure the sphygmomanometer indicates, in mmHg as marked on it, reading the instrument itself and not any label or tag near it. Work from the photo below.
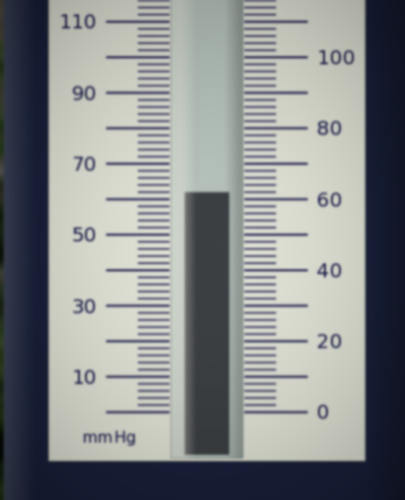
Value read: 62 mmHg
